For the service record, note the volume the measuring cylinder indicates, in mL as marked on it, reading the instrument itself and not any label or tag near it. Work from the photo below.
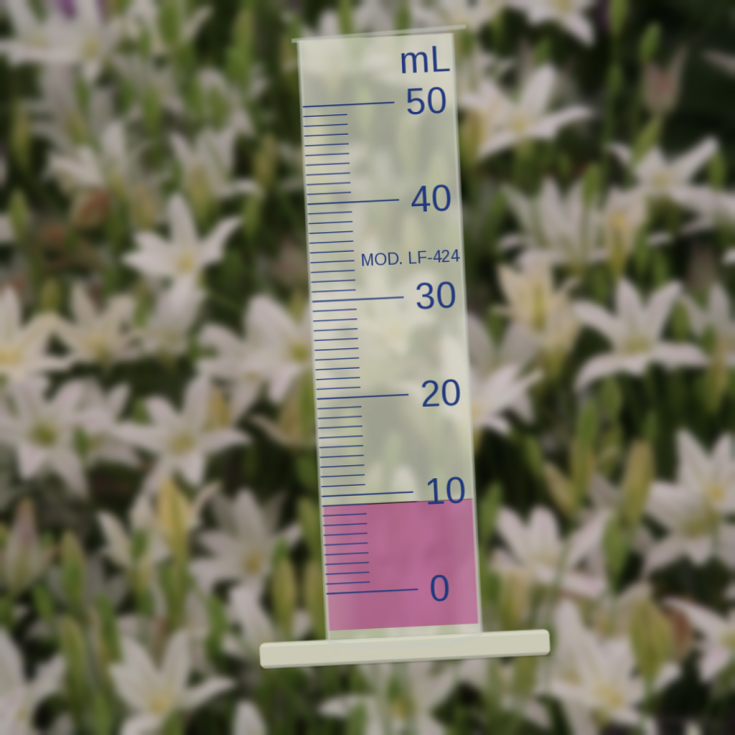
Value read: 9 mL
